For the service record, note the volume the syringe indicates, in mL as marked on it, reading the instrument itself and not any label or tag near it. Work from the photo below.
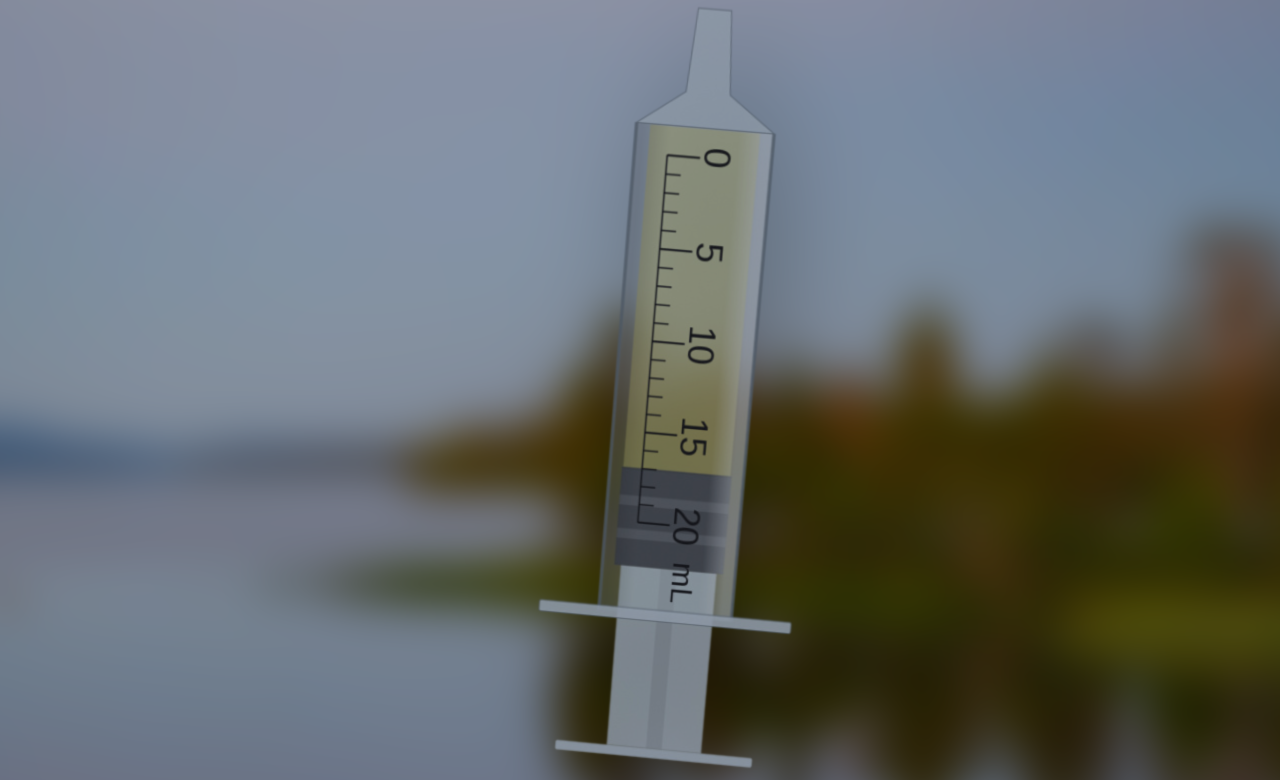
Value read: 17 mL
